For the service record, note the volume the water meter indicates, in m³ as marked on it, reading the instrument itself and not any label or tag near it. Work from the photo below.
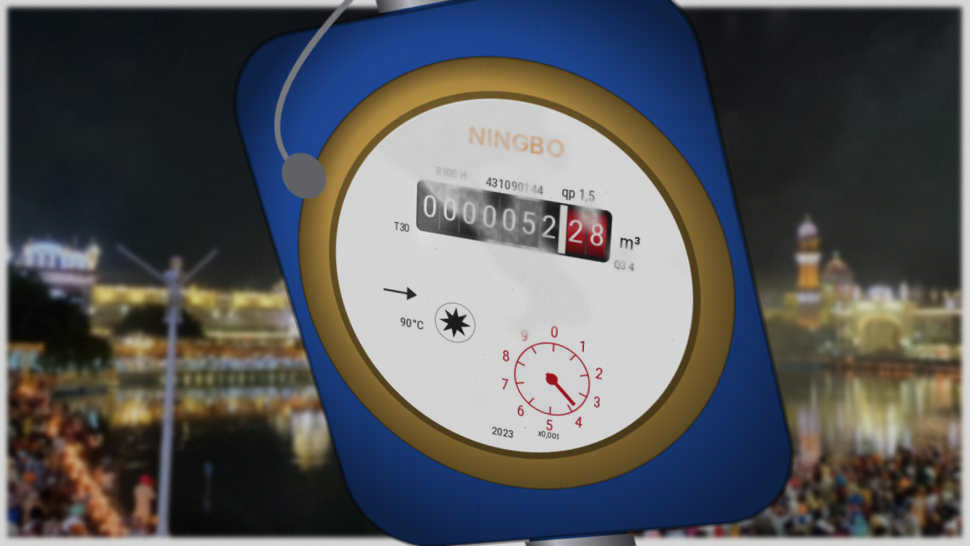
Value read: 52.283 m³
